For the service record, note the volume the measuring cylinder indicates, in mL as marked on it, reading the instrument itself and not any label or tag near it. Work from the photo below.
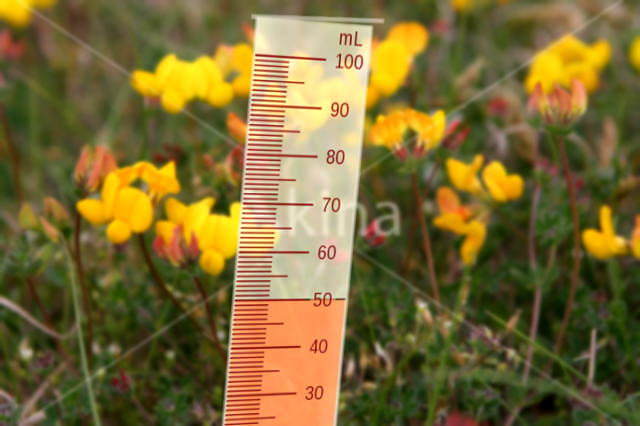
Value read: 50 mL
